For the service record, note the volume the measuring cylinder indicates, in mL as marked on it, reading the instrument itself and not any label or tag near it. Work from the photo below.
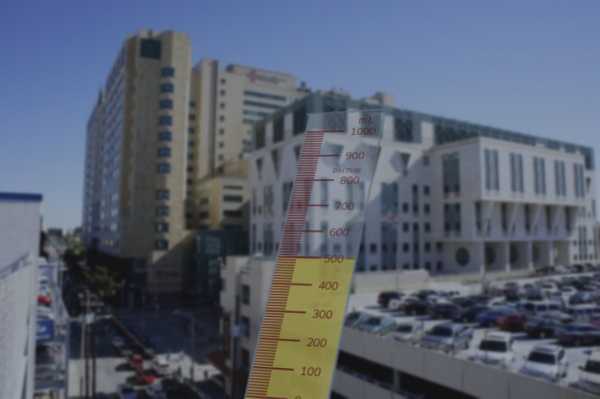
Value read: 500 mL
